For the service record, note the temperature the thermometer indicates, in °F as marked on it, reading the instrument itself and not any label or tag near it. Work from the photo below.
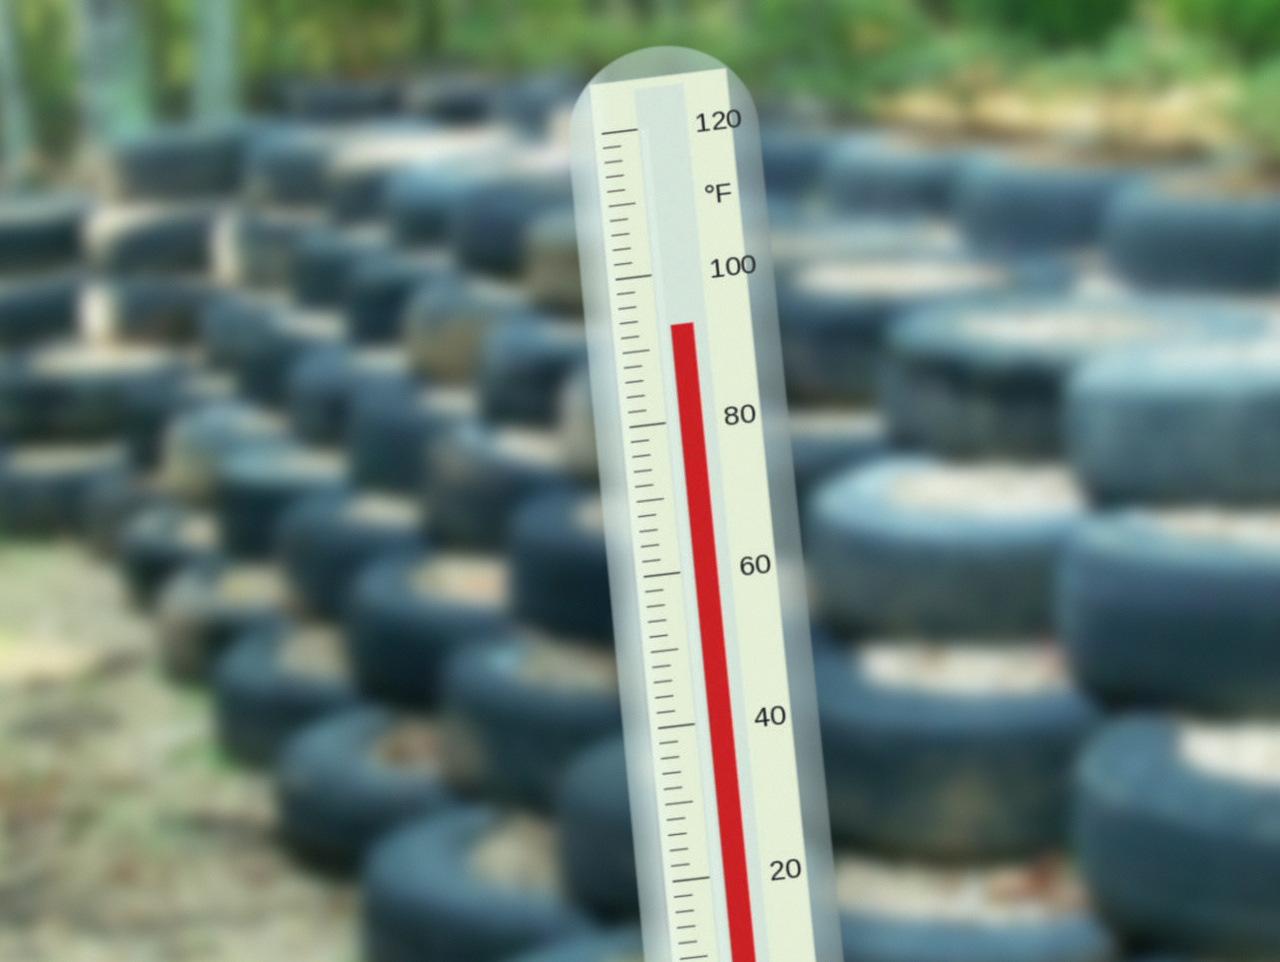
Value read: 93 °F
